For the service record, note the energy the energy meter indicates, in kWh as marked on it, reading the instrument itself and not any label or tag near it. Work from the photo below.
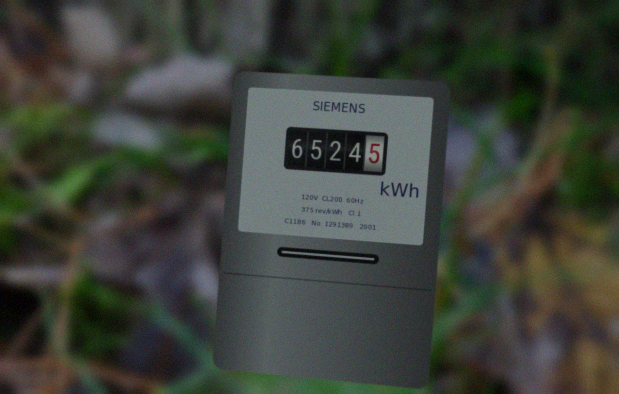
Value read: 6524.5 kWh
